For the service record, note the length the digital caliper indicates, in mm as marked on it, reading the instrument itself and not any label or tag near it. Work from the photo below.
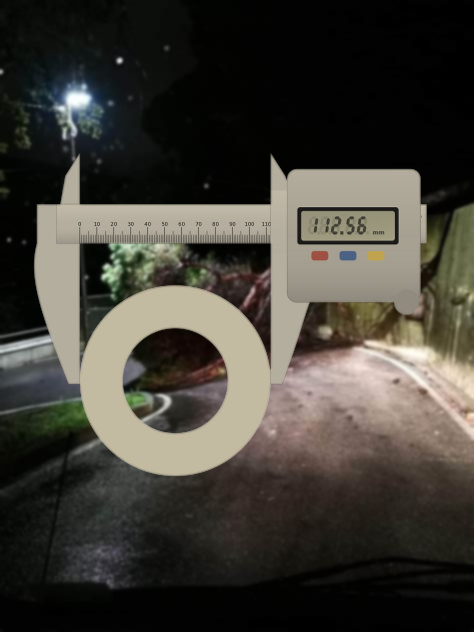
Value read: 112.56 mm
